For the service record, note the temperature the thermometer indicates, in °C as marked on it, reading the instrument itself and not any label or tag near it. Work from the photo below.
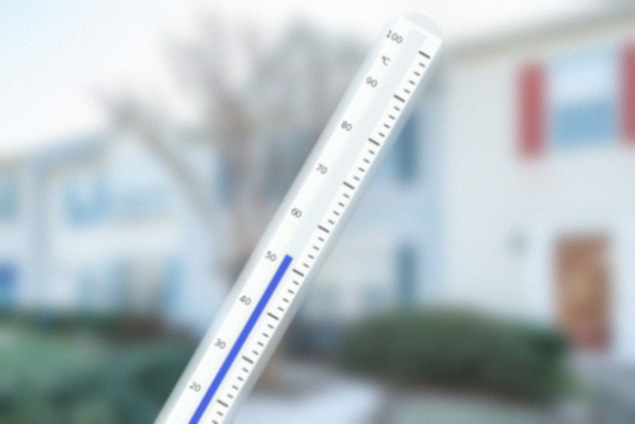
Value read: 52 °C
